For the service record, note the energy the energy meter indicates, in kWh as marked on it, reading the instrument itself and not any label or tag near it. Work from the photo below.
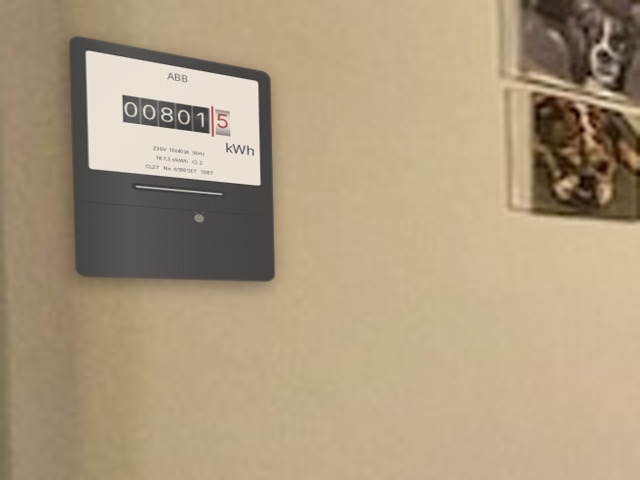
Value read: 801.5 kWh
